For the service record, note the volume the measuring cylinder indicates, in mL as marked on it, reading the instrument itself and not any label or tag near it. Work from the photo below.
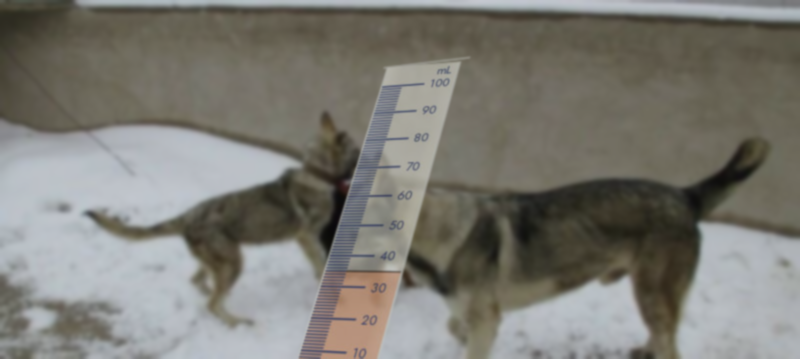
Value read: 35 mL
